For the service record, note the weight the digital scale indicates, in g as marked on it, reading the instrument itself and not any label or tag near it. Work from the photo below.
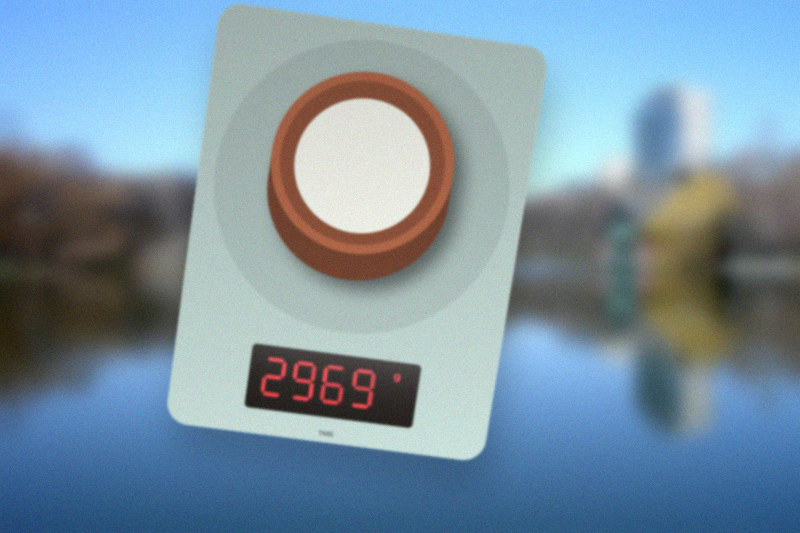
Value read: 2969 g
